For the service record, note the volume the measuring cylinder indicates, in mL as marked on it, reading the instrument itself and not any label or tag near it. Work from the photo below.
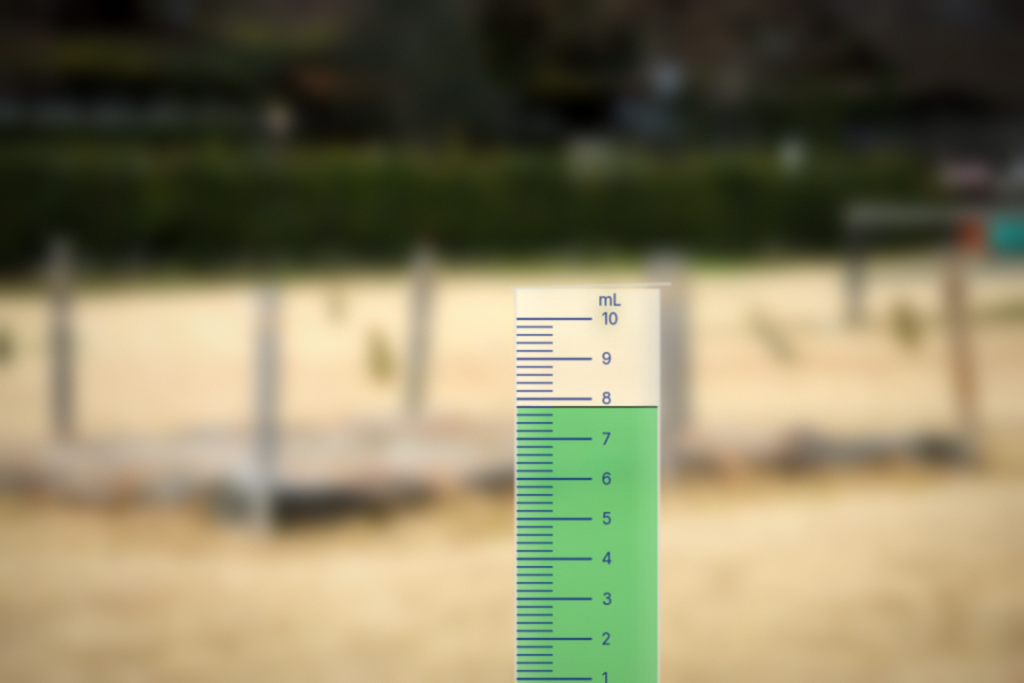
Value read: 7.8 mL
